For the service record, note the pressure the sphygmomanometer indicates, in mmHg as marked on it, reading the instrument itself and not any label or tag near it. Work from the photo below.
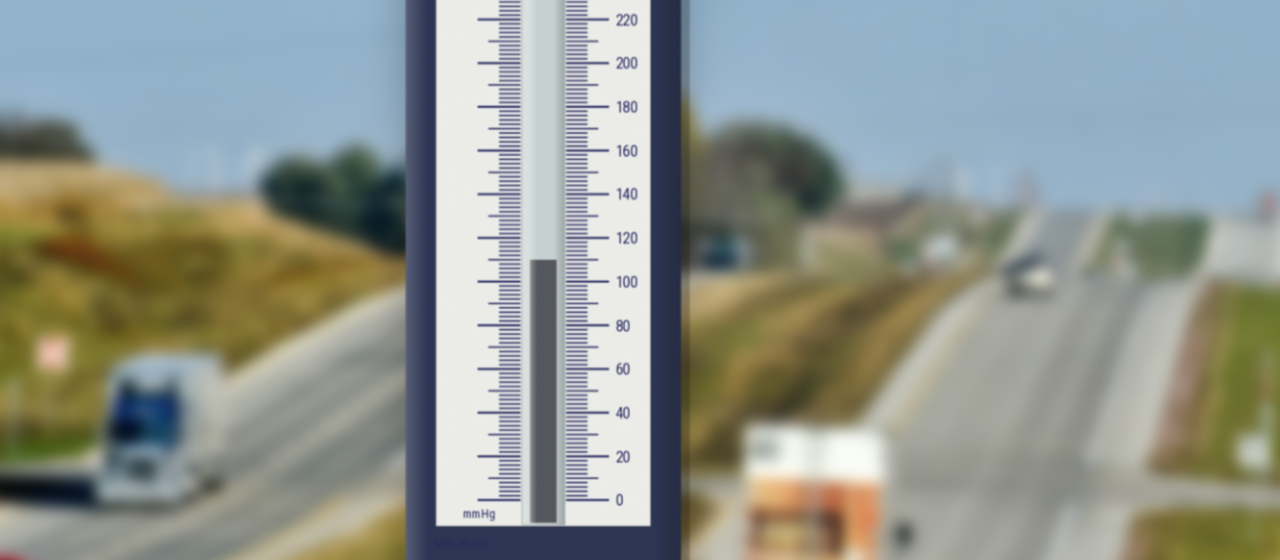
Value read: 110 mmHg
